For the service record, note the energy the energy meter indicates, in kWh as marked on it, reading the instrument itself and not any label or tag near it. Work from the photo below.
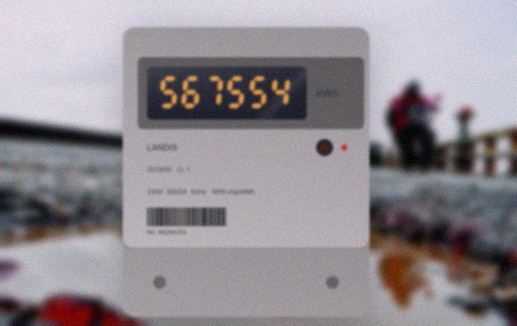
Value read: 567554 kWh
